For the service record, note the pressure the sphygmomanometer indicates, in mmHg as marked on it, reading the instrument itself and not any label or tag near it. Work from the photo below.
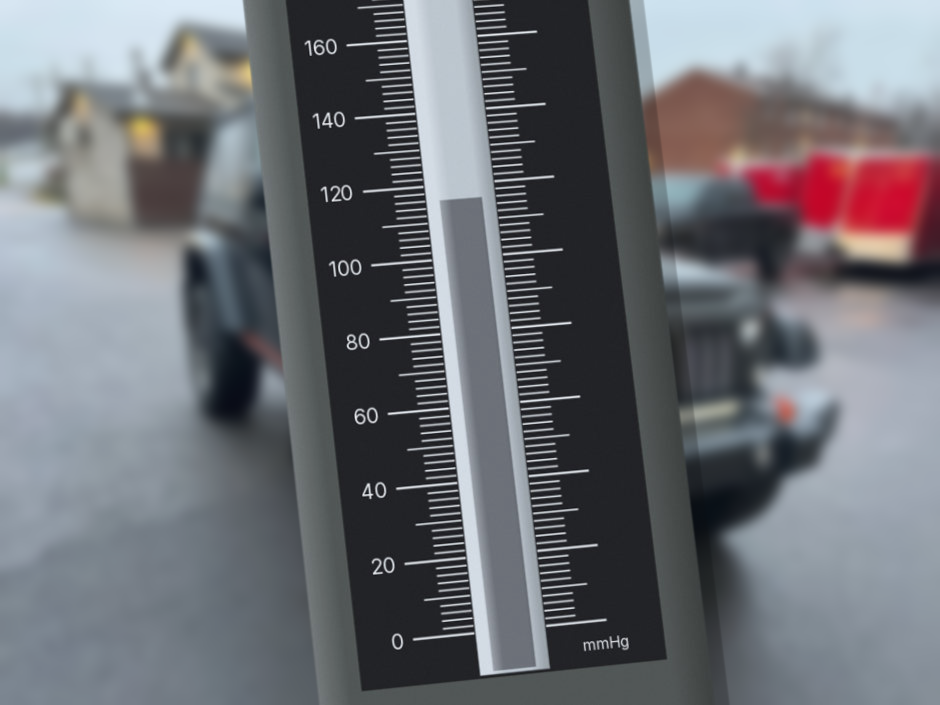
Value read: 116 mmHg
